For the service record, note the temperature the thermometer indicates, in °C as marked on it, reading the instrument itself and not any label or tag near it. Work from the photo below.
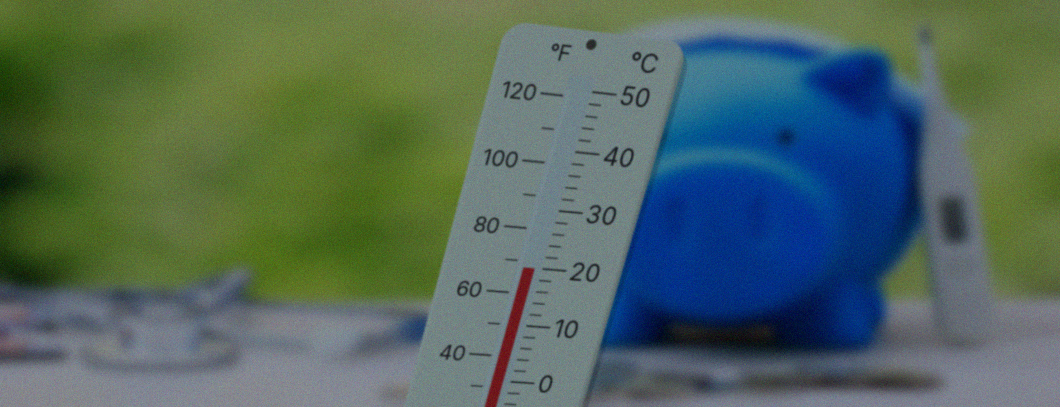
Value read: 20 °C
